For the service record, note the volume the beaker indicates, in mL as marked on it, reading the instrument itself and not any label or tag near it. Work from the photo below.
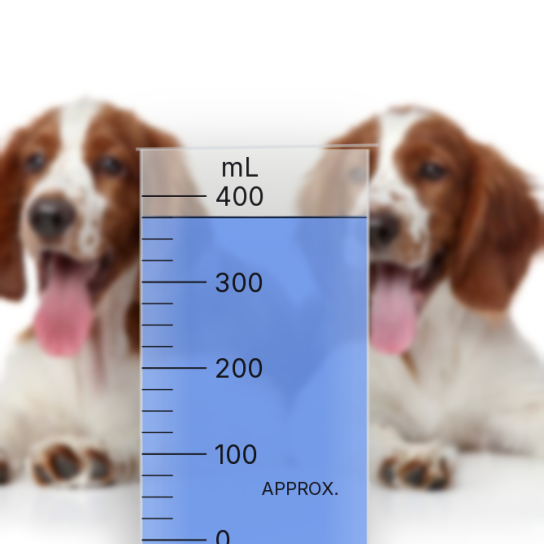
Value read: 375 mL
